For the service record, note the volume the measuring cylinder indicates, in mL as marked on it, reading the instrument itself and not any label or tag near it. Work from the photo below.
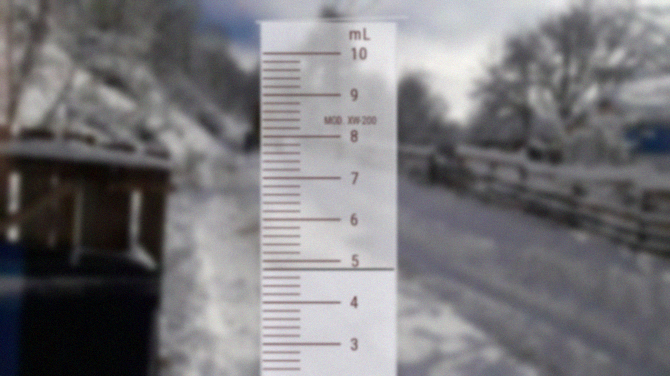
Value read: 4.8 mL
